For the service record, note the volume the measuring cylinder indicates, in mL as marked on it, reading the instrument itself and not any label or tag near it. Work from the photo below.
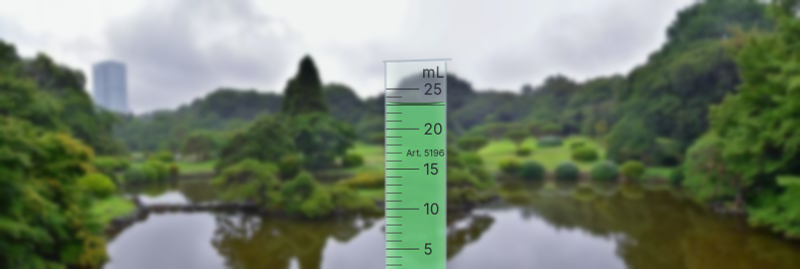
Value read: 23 mL
